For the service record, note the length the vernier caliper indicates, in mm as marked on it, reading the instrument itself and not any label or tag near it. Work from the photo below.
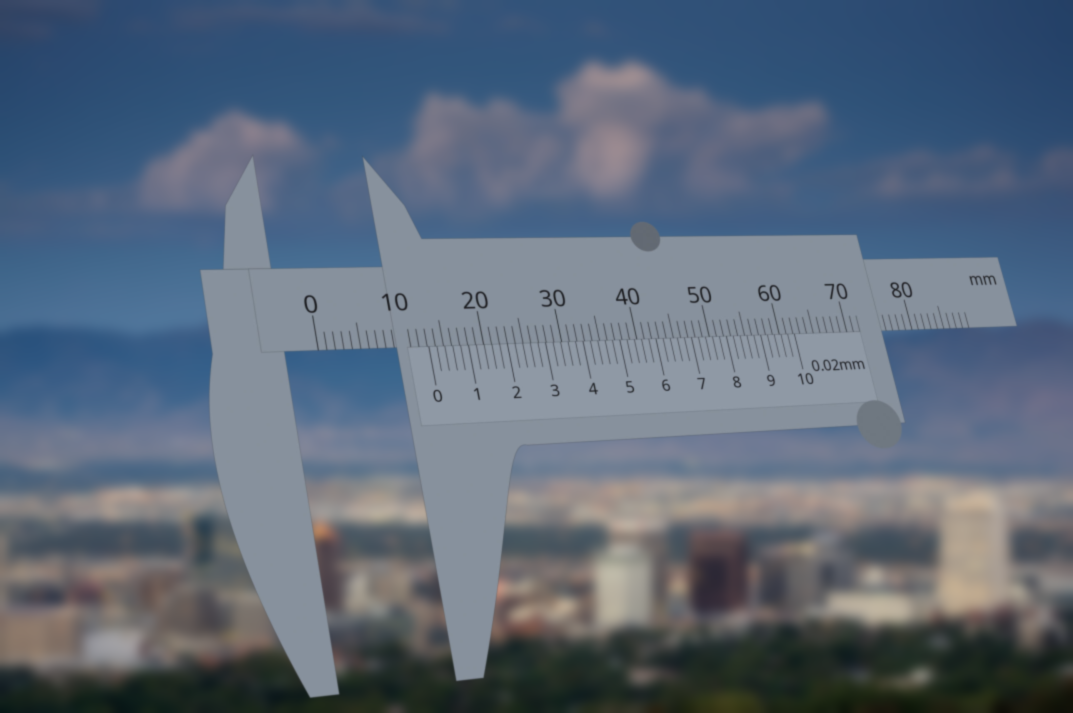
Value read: 13.2 mm
